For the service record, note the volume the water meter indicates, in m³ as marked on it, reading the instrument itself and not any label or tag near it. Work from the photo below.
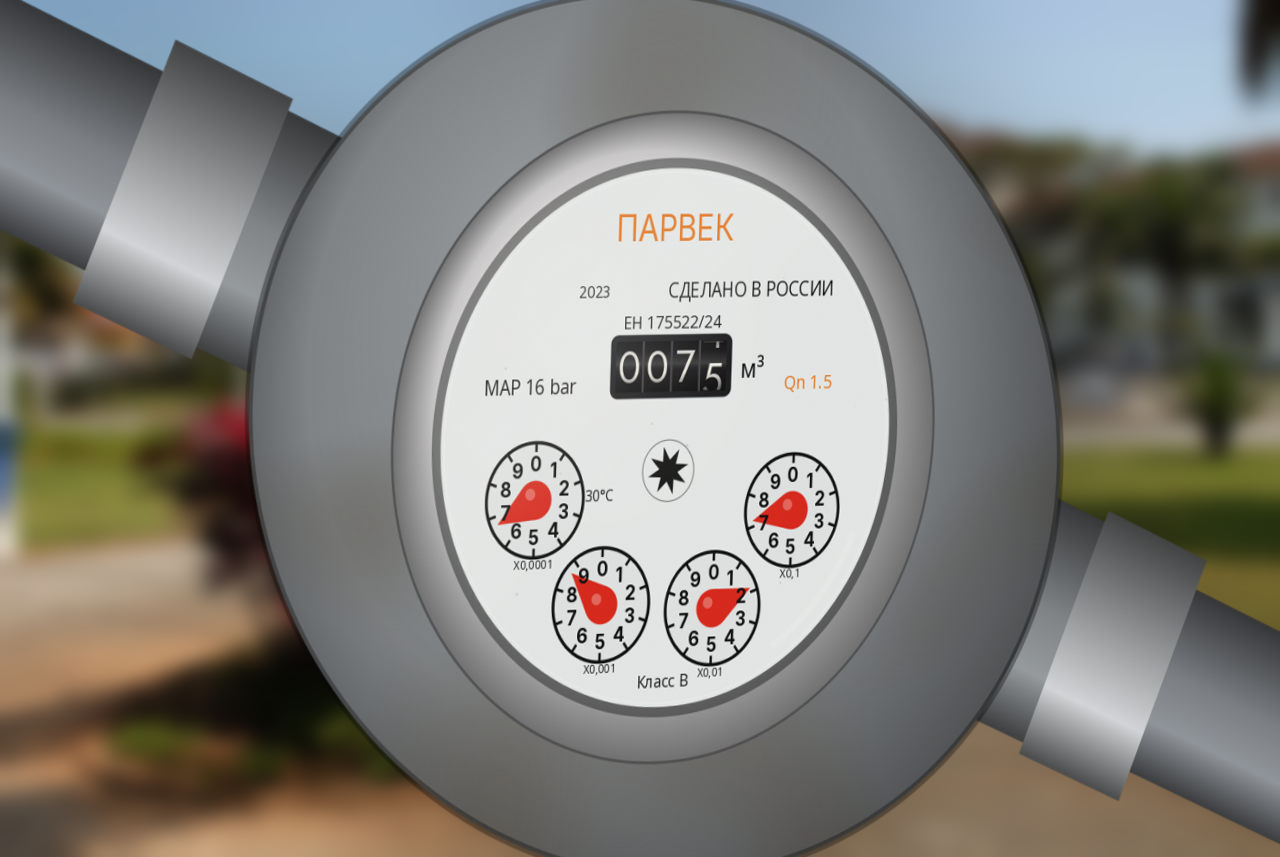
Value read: 74.7186 m³
